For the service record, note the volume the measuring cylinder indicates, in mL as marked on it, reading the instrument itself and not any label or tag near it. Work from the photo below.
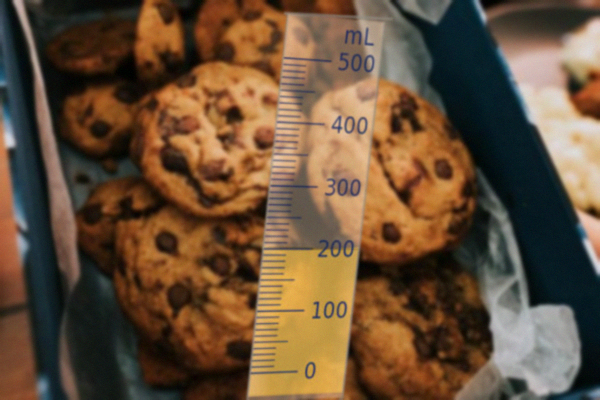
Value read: 200 mL
